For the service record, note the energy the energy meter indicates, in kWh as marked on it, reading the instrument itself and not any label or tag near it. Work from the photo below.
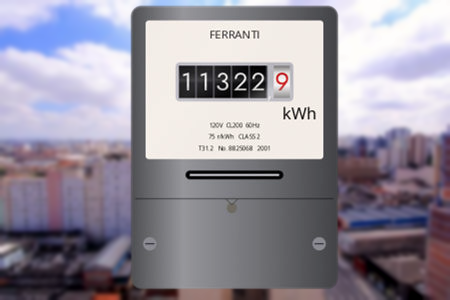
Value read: 11322.9 kWh
